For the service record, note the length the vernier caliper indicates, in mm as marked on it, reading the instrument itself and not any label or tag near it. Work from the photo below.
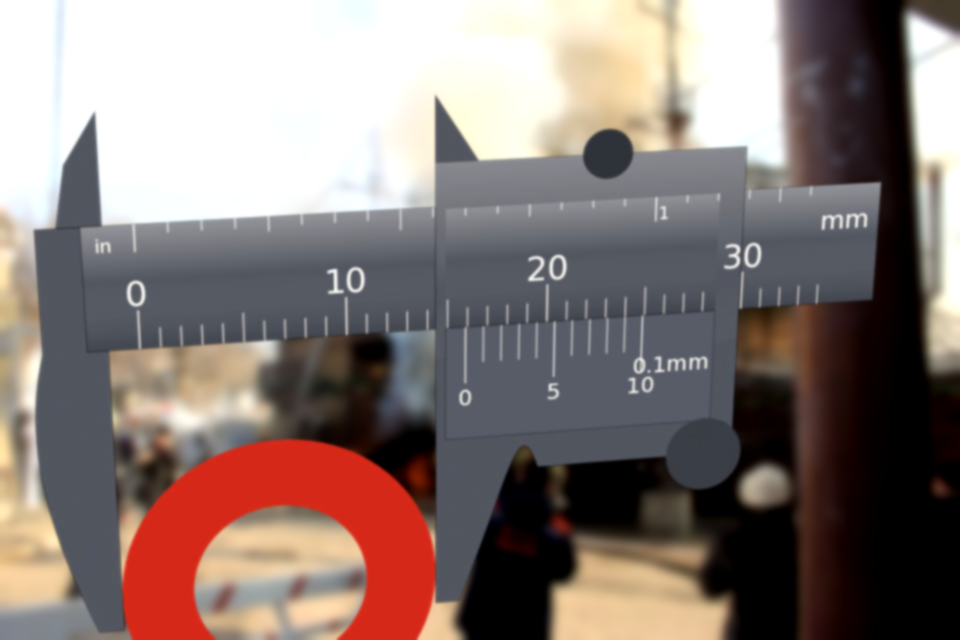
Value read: 15.9 mm
